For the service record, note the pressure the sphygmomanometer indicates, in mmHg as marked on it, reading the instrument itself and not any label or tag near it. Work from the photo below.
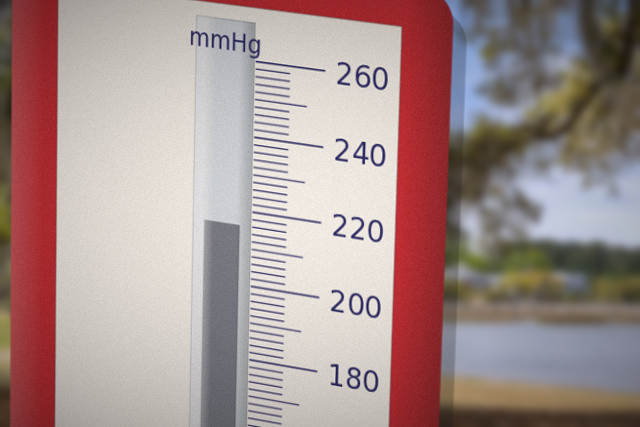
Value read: 216 mmHg
